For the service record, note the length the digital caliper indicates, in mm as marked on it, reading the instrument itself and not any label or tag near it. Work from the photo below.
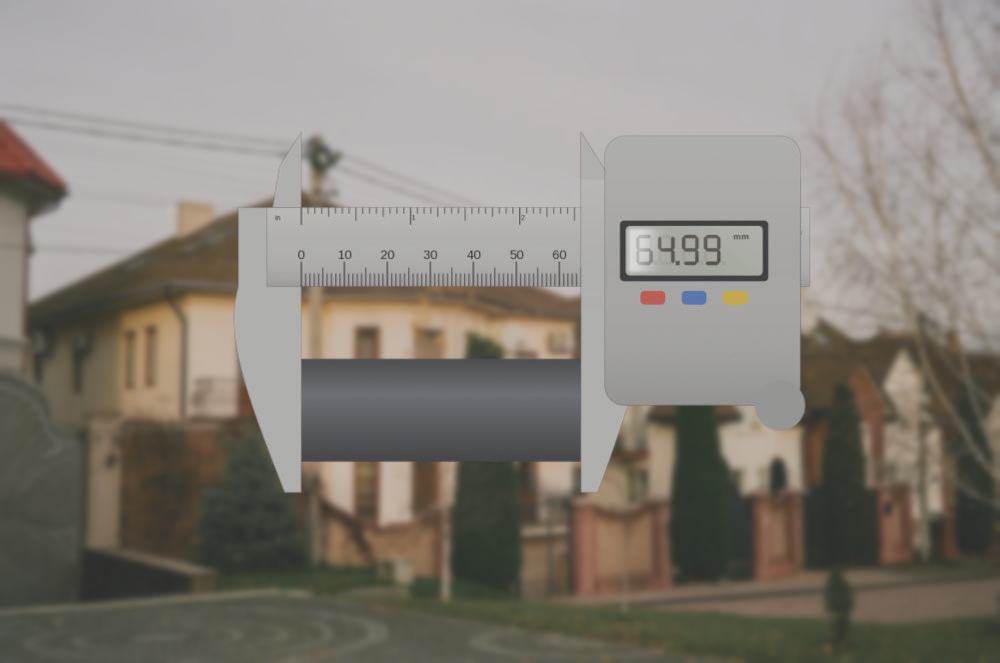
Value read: 64.99 mm
